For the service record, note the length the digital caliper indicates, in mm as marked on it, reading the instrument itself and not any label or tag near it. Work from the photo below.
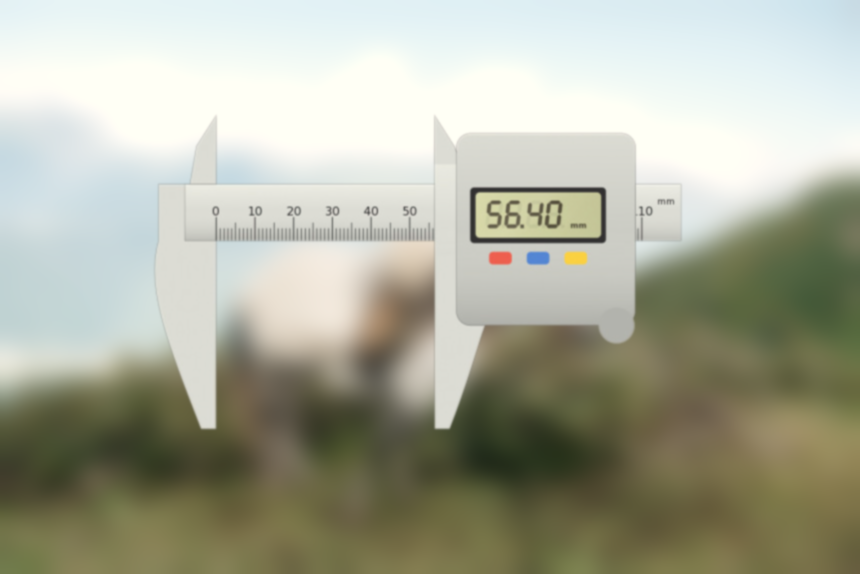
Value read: 56.40 mm
